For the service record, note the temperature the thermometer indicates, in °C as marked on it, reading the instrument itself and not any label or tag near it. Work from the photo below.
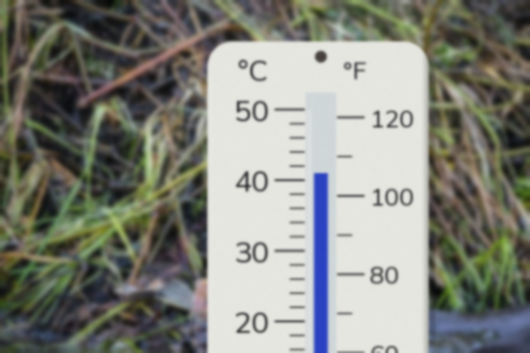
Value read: 41 °C
